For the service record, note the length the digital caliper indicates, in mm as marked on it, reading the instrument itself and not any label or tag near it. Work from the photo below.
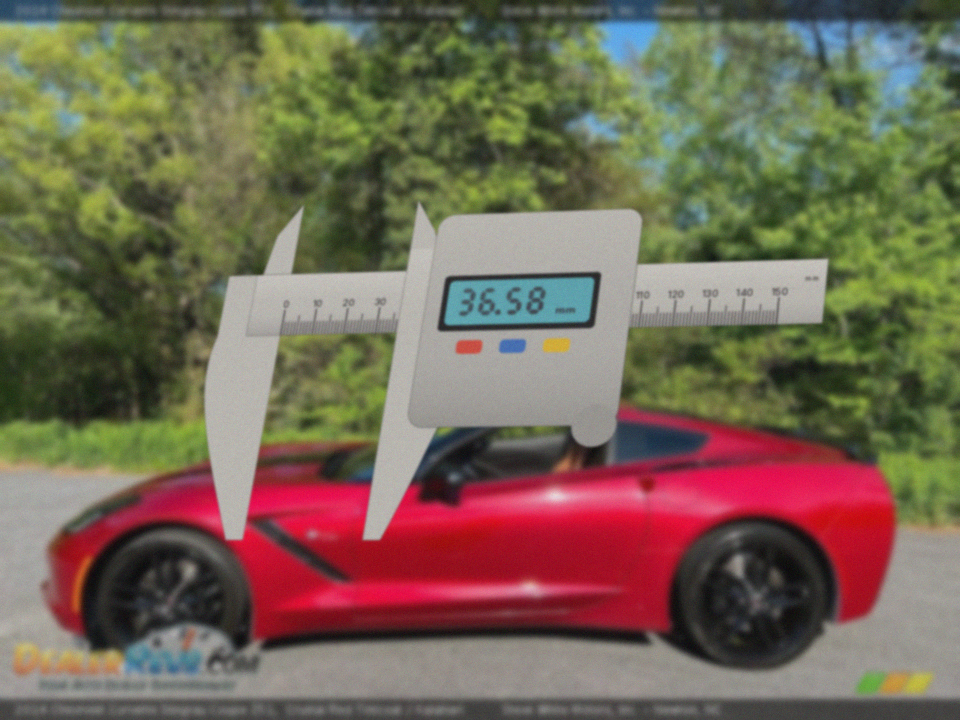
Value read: 36.58 mm
